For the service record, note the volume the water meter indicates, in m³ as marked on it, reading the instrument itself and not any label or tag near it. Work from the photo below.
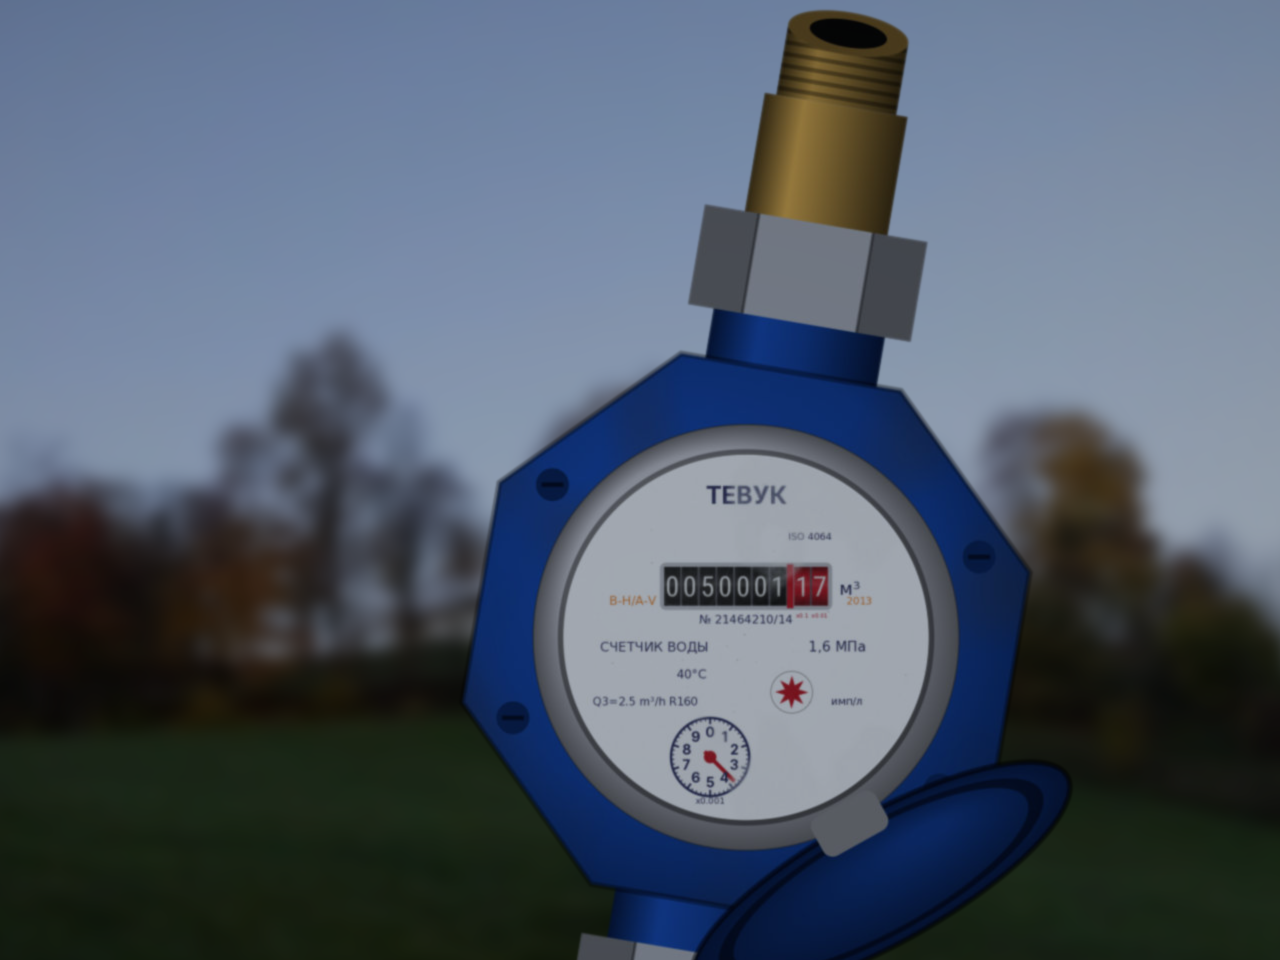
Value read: 50001.173 m³
